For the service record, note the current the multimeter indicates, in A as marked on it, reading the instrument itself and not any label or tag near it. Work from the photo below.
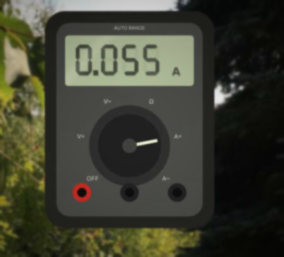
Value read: 0.055 A
